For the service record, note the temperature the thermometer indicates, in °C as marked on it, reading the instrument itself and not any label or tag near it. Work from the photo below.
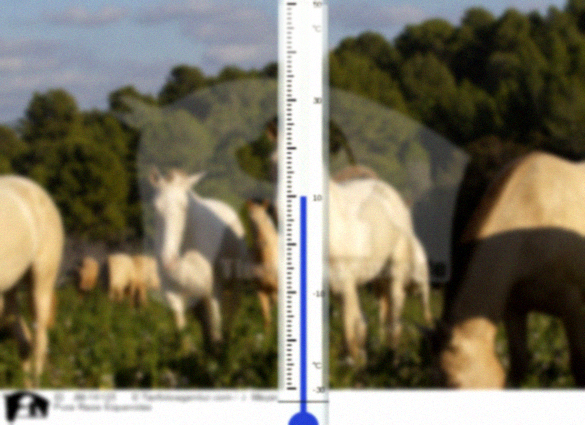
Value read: 10 °C
